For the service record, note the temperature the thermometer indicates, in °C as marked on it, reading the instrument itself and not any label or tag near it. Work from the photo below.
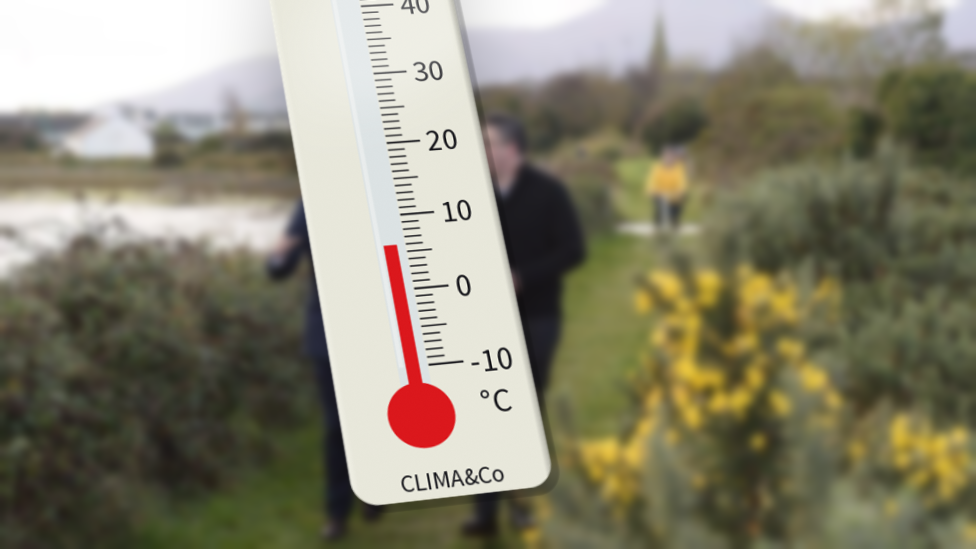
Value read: 6 °C
